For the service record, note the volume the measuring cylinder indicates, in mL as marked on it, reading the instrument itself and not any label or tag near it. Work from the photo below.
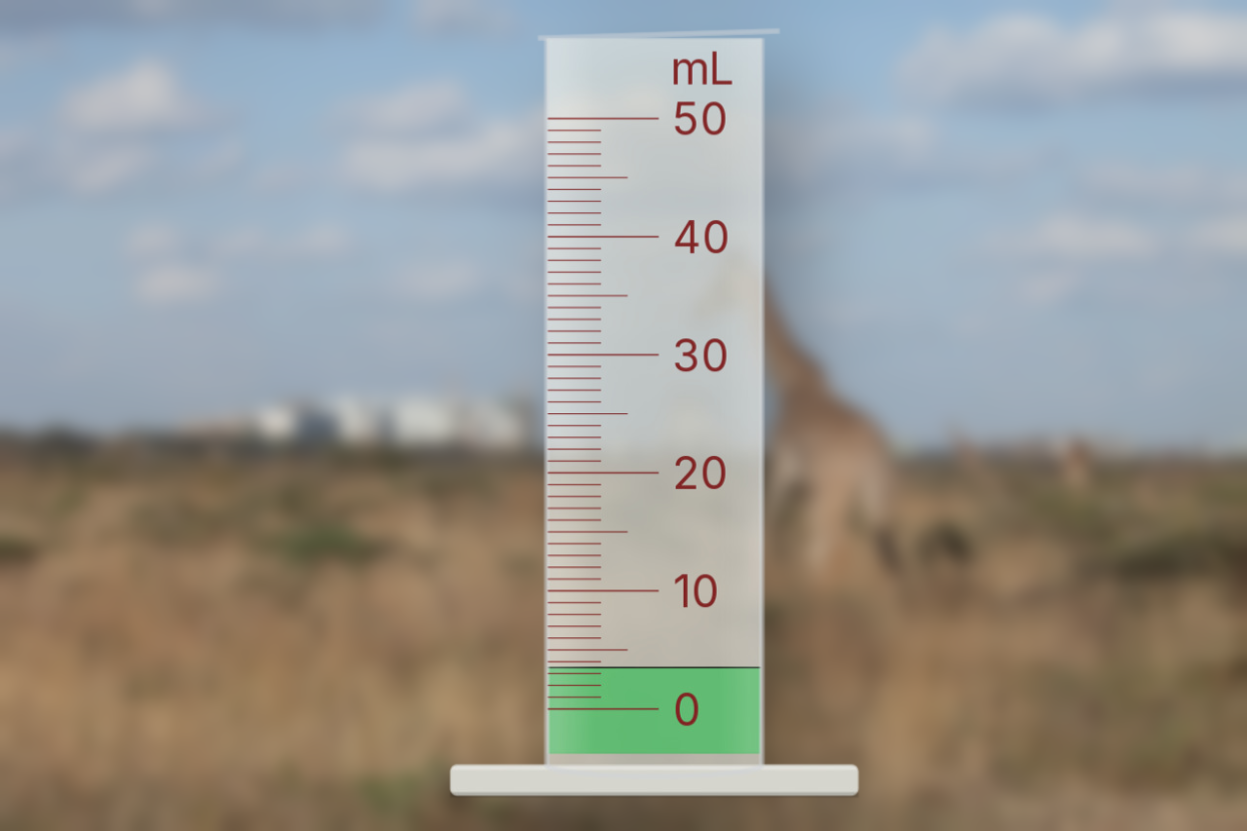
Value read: 3.5 mL
